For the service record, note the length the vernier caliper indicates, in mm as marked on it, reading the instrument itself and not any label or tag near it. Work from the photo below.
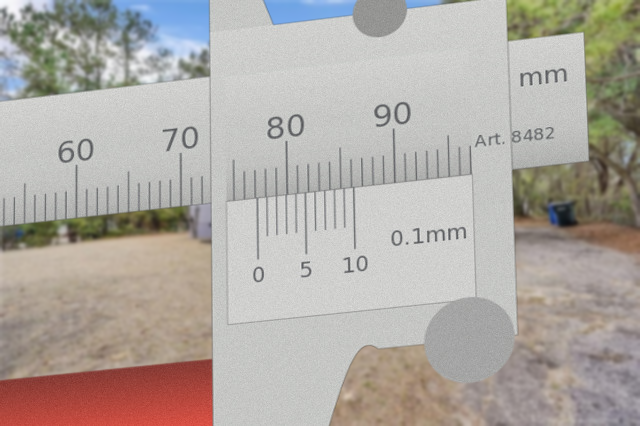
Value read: 77.2 mm
